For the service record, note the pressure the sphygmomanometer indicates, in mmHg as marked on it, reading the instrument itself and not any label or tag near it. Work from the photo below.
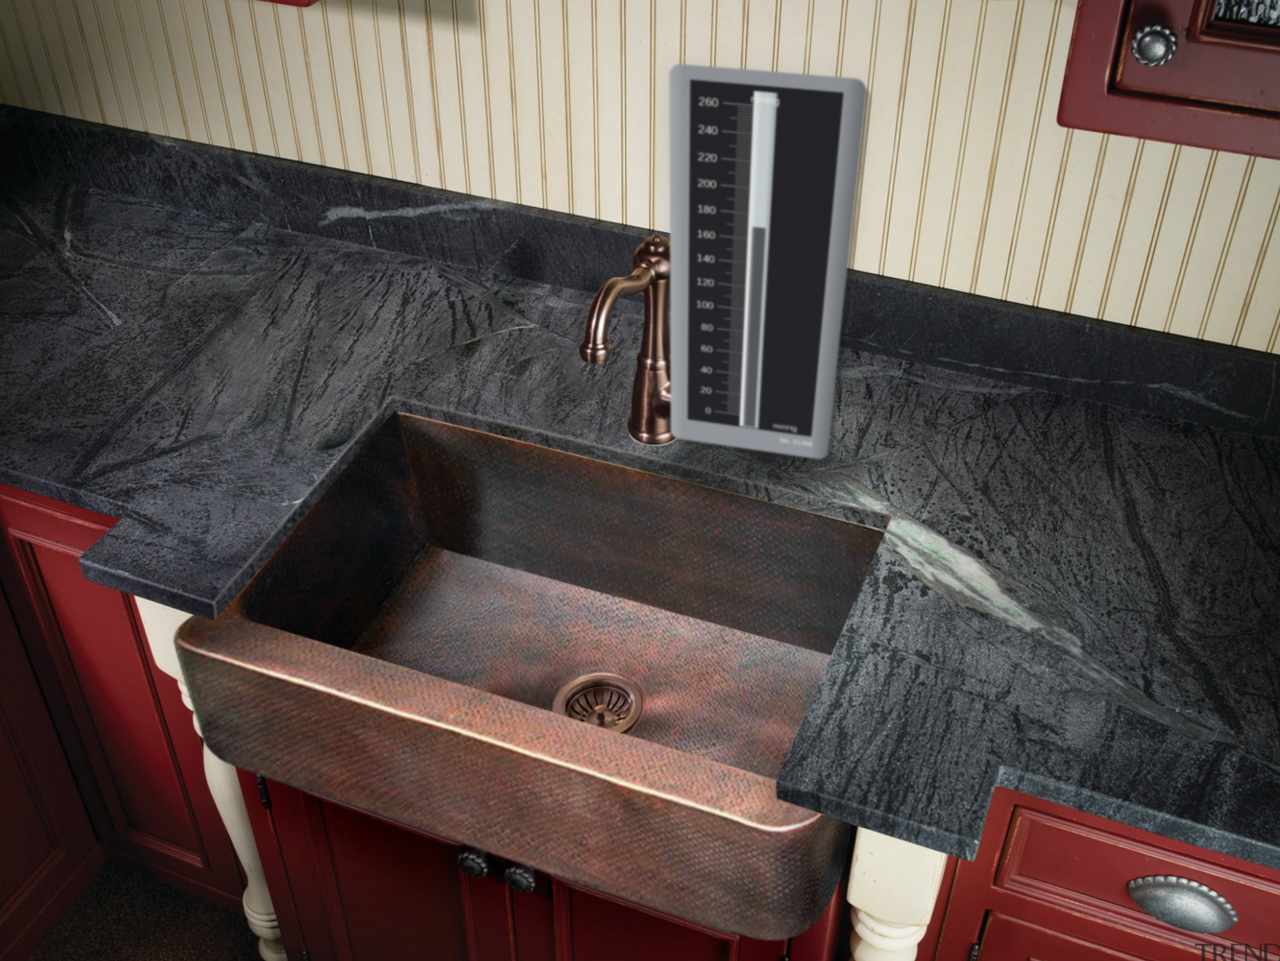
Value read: 170 mmHg
